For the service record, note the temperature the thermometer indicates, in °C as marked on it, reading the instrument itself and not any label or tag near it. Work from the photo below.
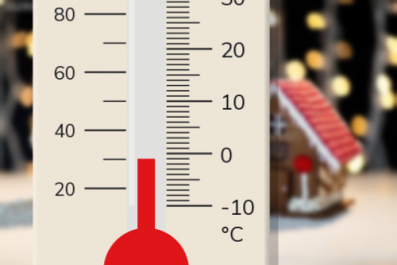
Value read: -1 °C
